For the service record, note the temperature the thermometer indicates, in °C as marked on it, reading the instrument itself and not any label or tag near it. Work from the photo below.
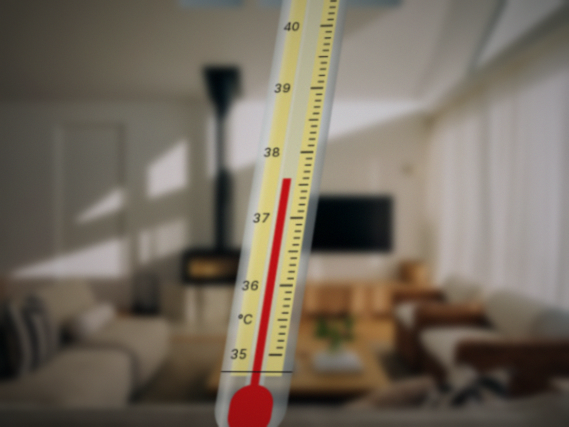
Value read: 37.6 °C
